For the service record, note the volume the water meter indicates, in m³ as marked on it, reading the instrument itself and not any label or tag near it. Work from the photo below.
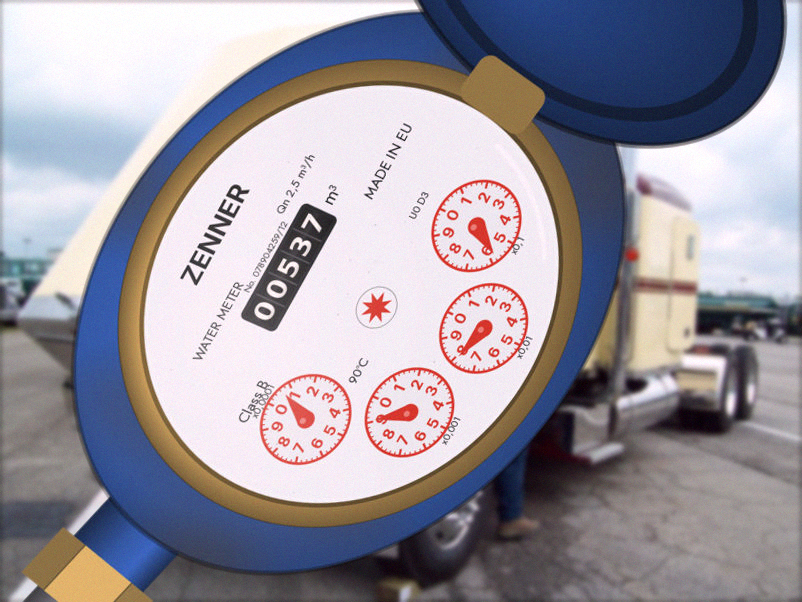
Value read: 537.5790 m³
